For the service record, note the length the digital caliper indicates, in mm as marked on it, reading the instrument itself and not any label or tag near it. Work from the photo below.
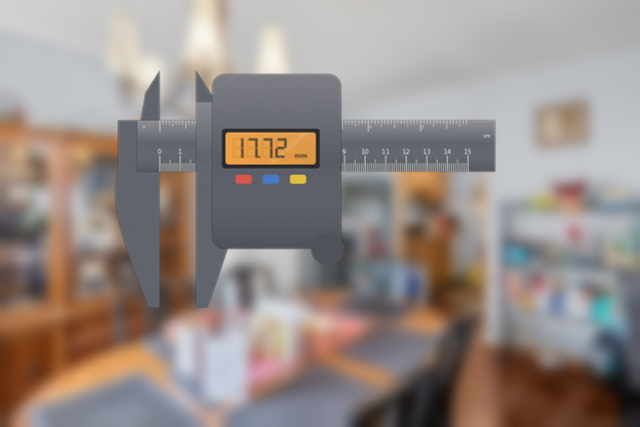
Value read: 17.72 mm
